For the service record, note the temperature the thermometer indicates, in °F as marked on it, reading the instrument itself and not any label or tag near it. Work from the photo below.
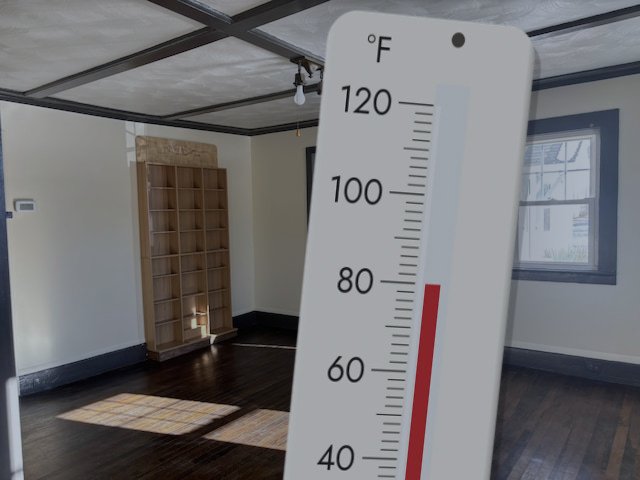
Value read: 80 °F
